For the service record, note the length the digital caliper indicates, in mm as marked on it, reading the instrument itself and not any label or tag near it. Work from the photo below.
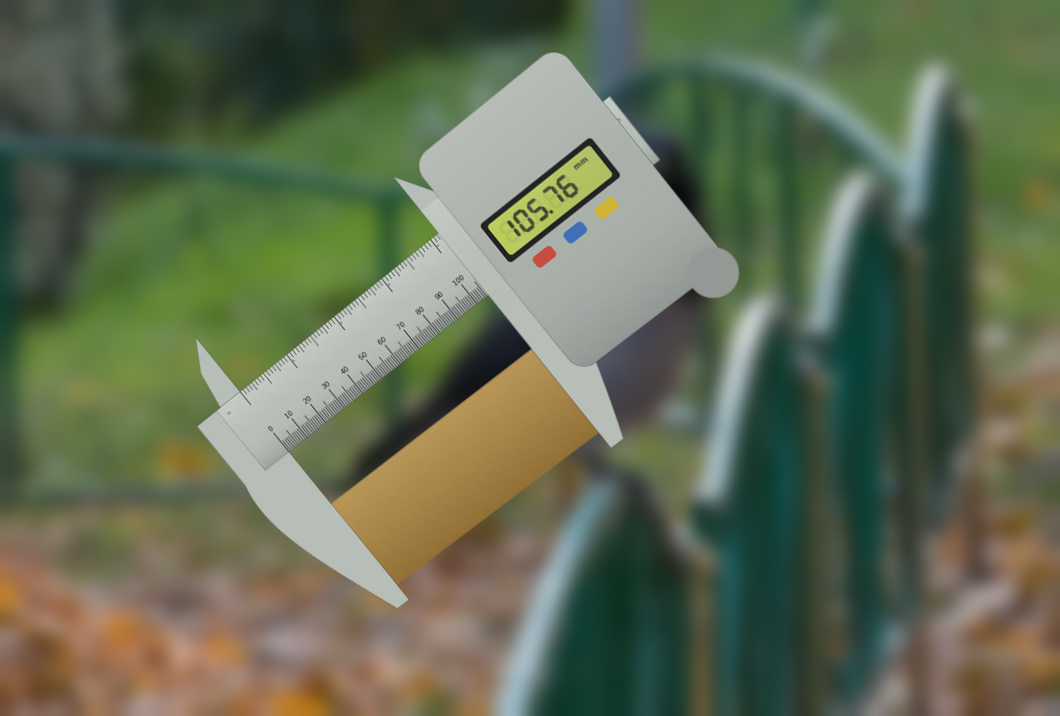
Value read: 105.76 mm
